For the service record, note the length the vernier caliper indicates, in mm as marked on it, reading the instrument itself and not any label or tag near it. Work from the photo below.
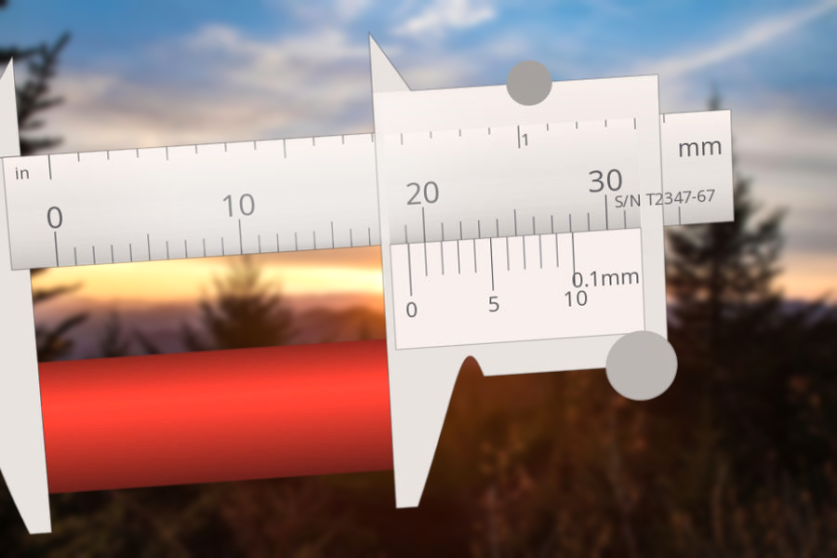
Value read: 19.1 mm
